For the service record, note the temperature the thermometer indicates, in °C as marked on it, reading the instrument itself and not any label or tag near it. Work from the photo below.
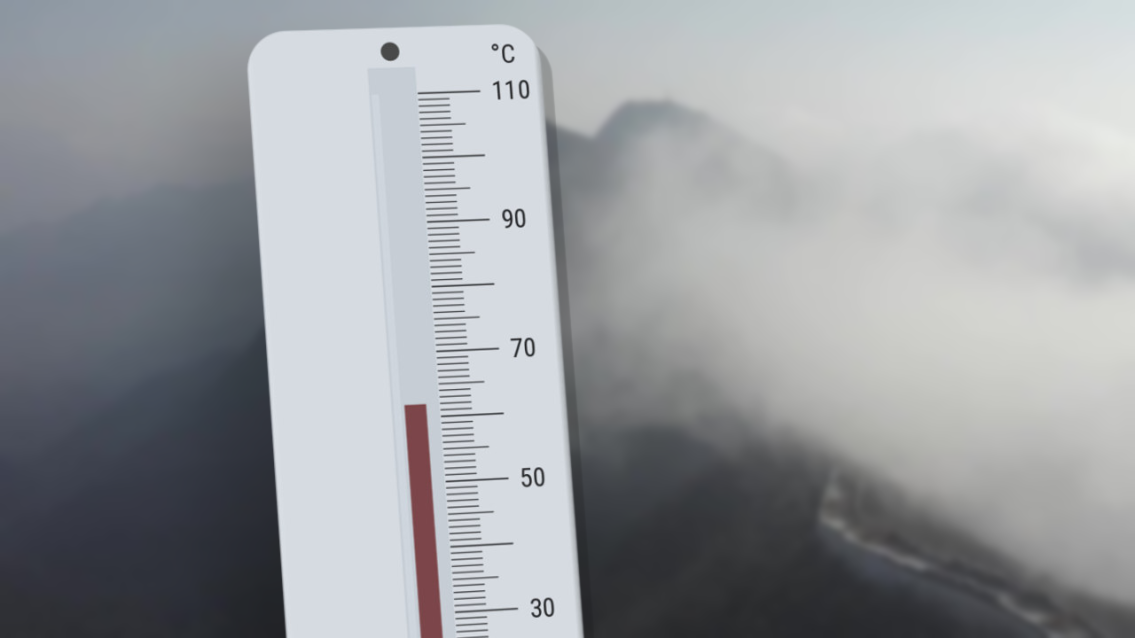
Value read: 62 °C
